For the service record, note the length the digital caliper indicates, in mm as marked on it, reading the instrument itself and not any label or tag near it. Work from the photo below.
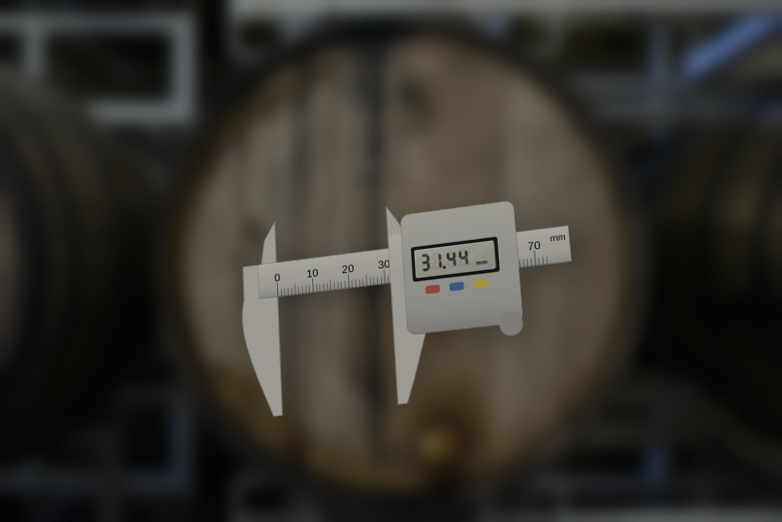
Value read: 31.44 mm
